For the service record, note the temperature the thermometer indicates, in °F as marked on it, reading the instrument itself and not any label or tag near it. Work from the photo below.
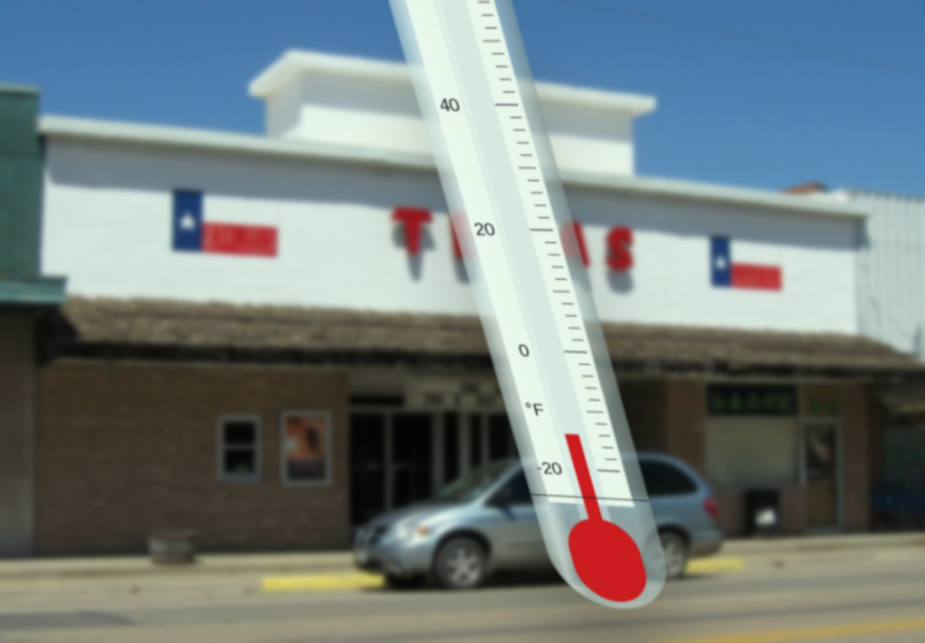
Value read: -14 °F
